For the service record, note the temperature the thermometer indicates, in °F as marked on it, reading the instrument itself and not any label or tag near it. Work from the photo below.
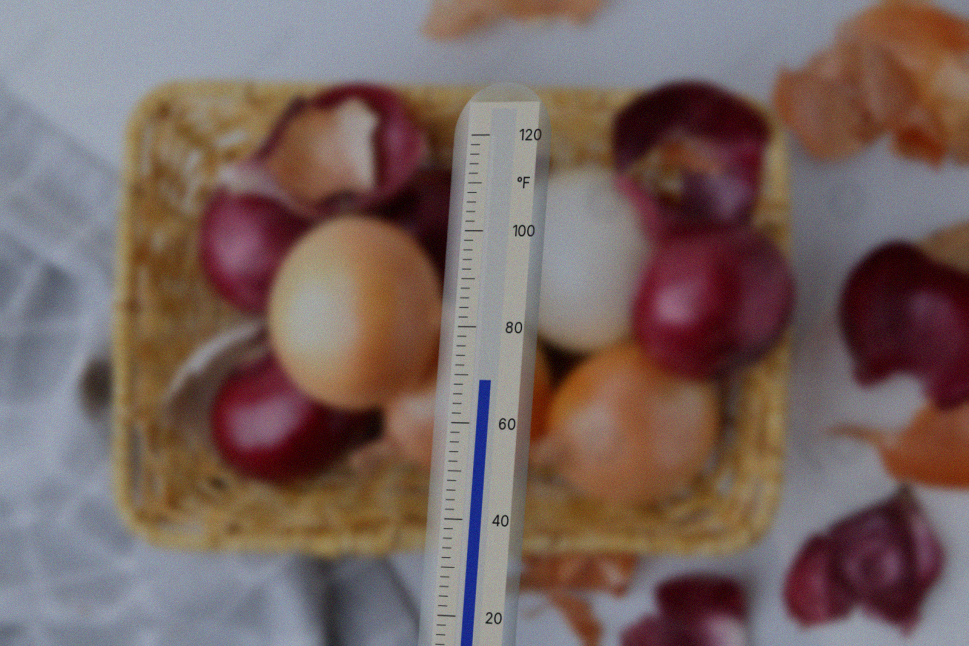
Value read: 69 °F
